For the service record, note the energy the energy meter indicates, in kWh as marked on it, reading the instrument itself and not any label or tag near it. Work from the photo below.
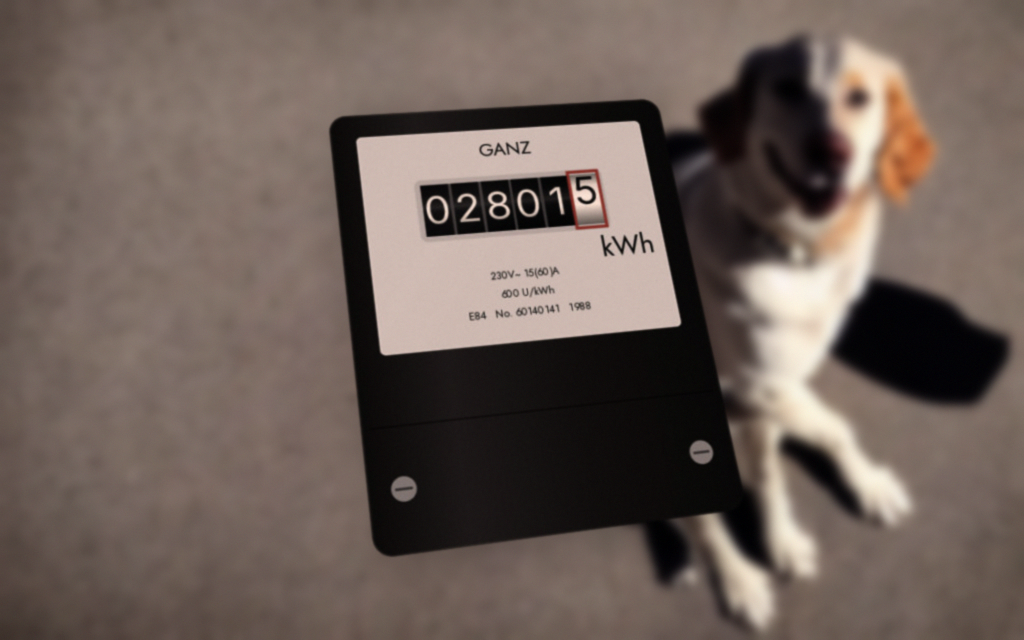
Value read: 2801.5 kWh
